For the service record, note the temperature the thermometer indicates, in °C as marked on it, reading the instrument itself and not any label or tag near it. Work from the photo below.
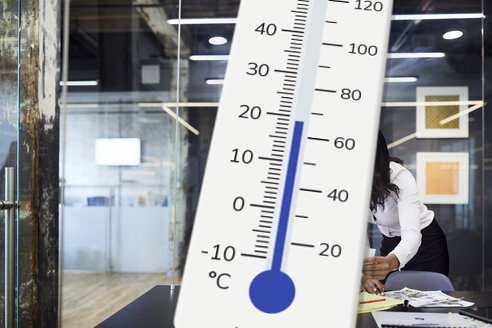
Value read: 19 °C
